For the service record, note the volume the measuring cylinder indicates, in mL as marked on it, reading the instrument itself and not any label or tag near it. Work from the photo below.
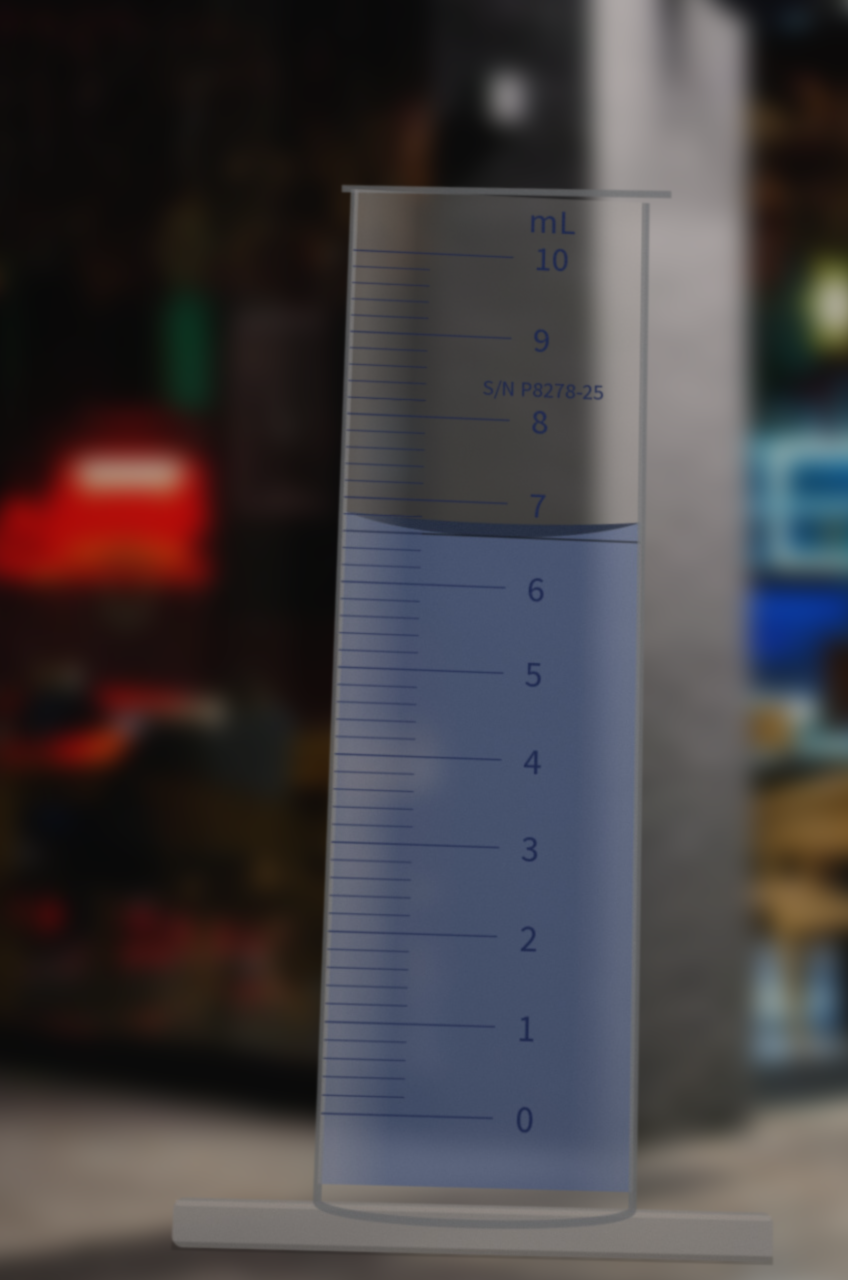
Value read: 6.6 mL
